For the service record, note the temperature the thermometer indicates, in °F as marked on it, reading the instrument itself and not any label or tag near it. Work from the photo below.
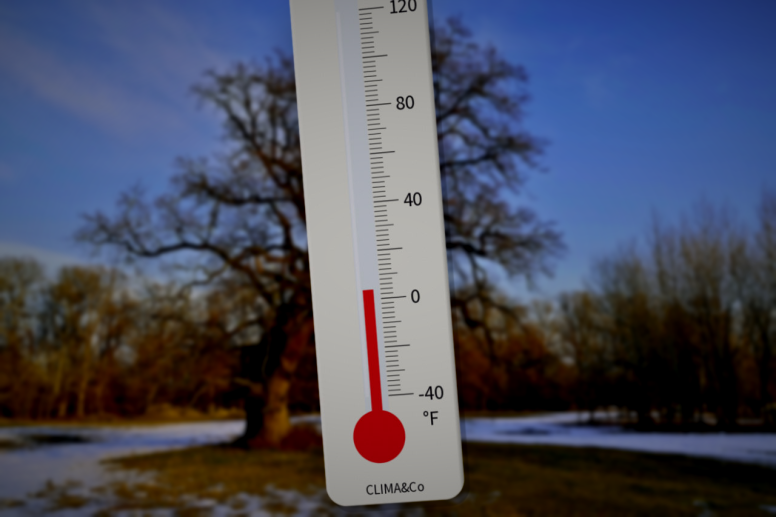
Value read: 4 °F
